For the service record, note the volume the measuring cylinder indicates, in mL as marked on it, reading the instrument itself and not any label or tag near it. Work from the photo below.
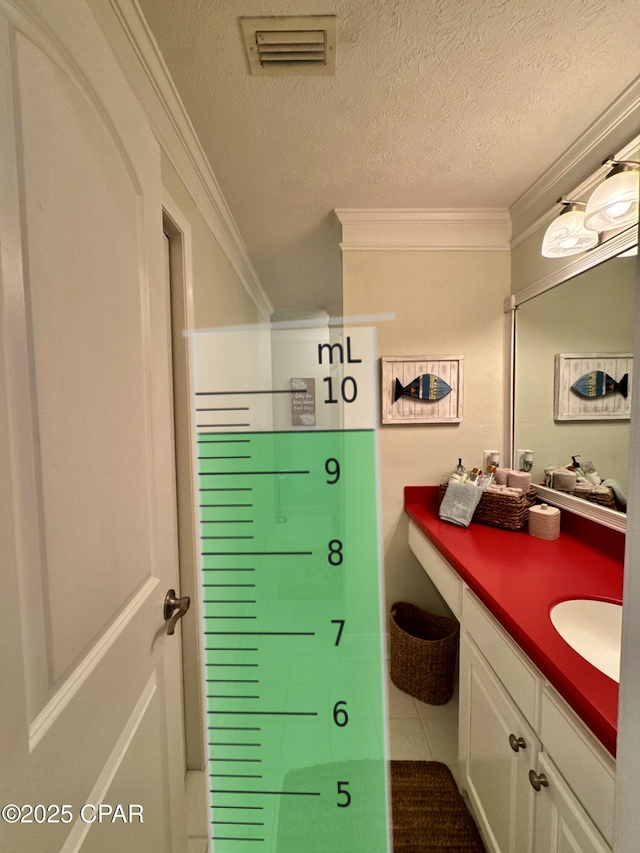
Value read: 9.5 mL
